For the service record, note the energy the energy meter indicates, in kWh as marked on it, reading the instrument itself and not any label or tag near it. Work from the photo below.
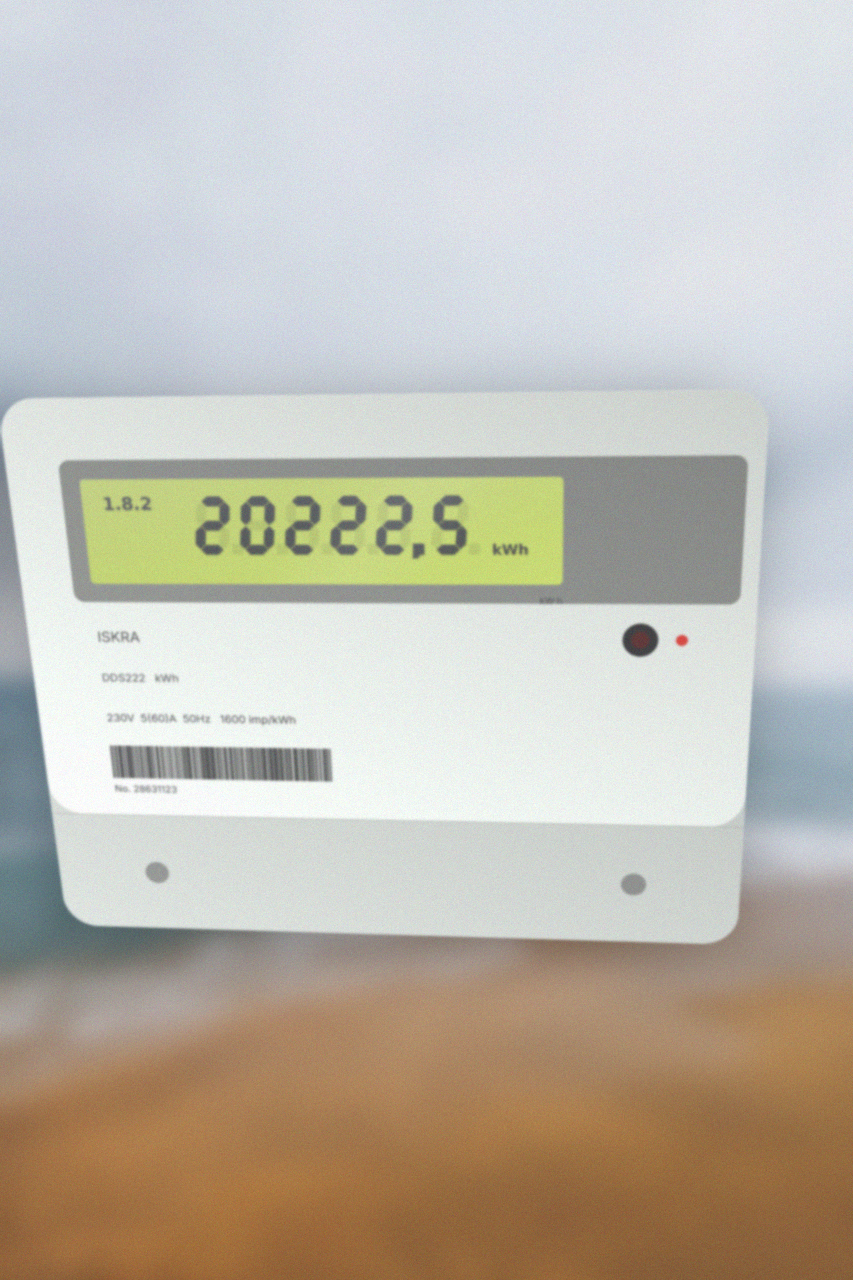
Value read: 20222.5 kWh
